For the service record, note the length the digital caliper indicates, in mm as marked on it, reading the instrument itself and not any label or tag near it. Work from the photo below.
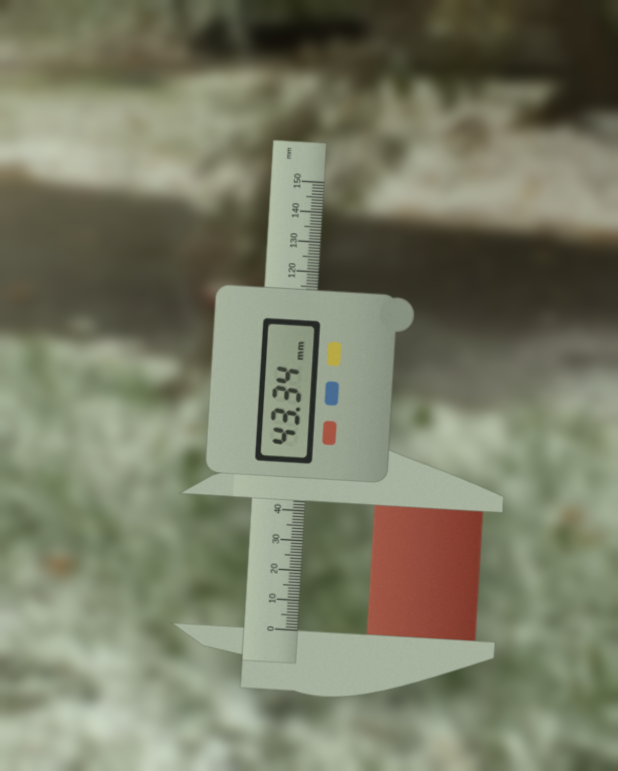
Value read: 43.34 mm
